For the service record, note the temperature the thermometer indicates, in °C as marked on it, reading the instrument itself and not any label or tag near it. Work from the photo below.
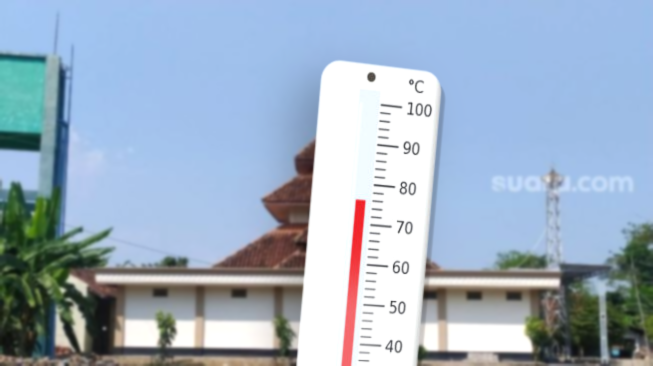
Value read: 76 °C
